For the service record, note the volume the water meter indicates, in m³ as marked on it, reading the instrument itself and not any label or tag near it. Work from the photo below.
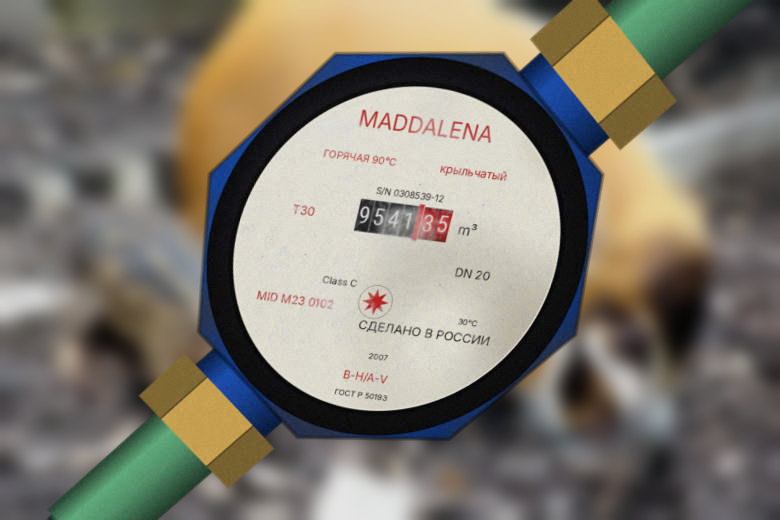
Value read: 9541.35 m³
